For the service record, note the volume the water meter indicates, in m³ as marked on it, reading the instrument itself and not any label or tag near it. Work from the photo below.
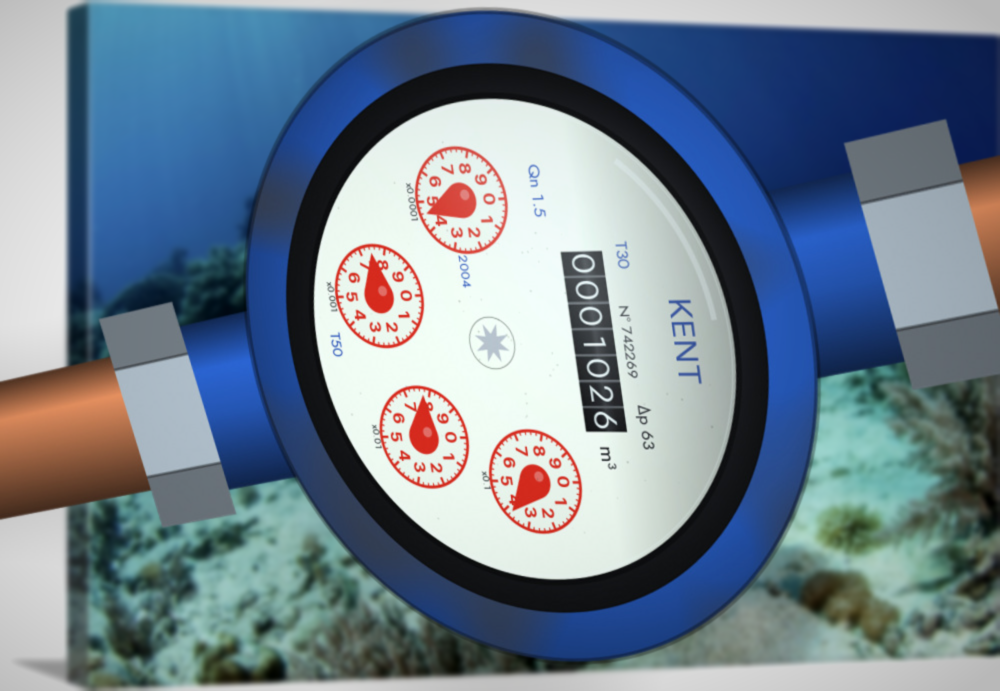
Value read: 1026.3774 m³
